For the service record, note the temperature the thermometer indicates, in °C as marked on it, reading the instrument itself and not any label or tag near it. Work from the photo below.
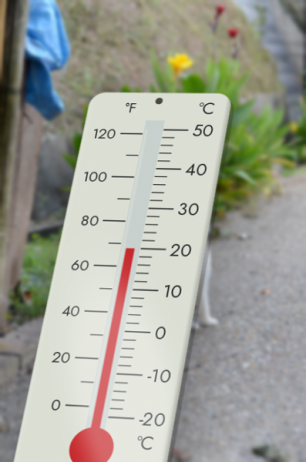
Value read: 20 °C
